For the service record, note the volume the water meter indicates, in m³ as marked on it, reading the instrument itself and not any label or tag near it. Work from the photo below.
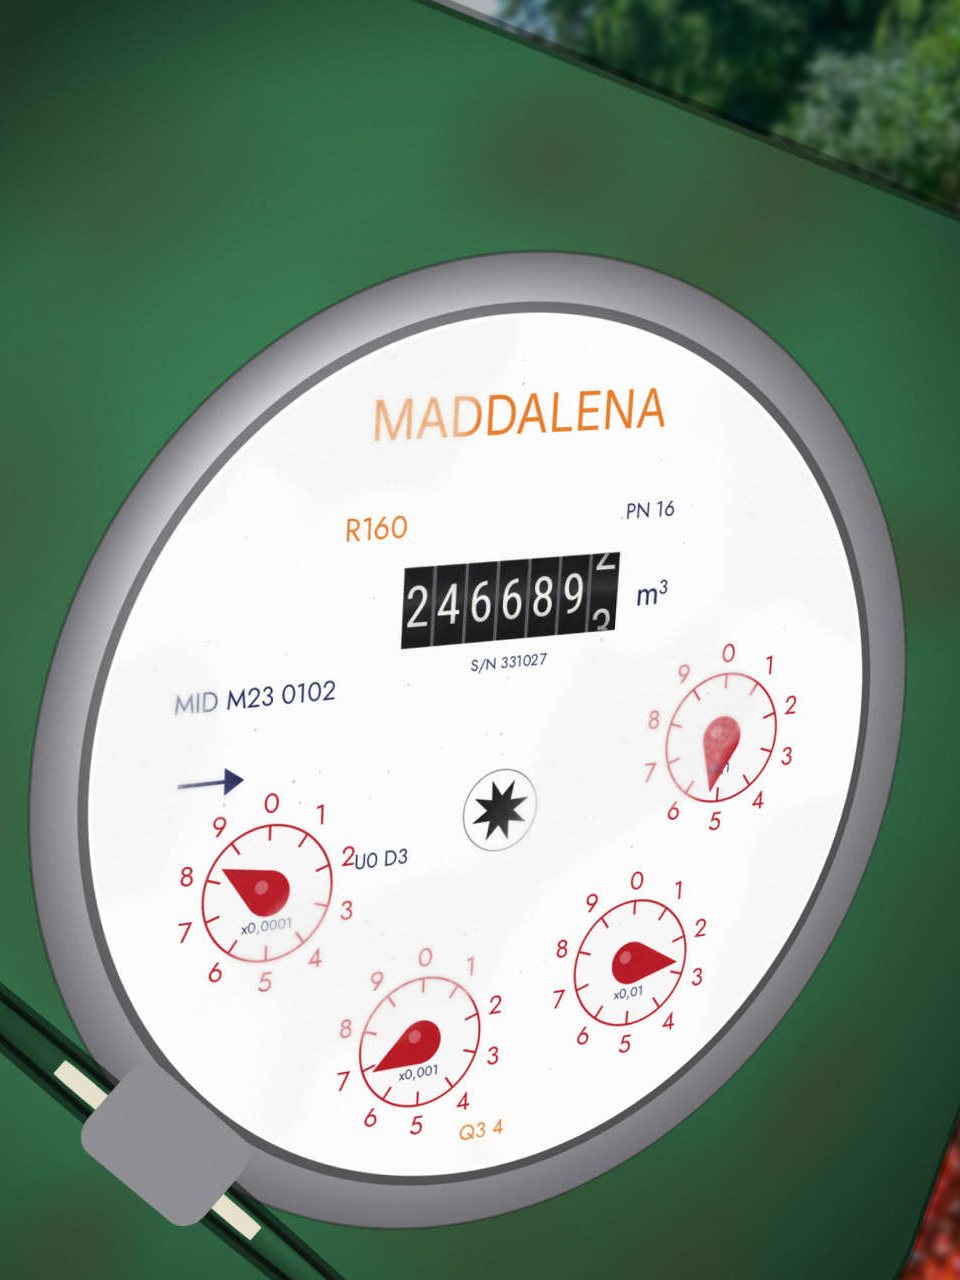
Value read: 2466892.5268 m³
